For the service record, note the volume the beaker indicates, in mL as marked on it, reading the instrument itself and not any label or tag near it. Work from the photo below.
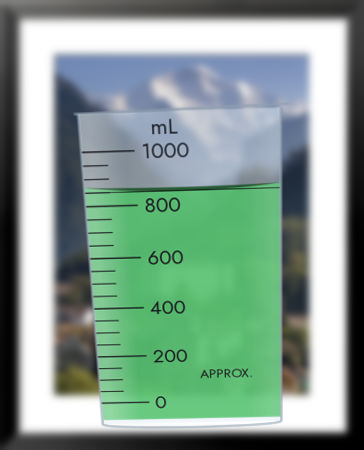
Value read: 850 mL
